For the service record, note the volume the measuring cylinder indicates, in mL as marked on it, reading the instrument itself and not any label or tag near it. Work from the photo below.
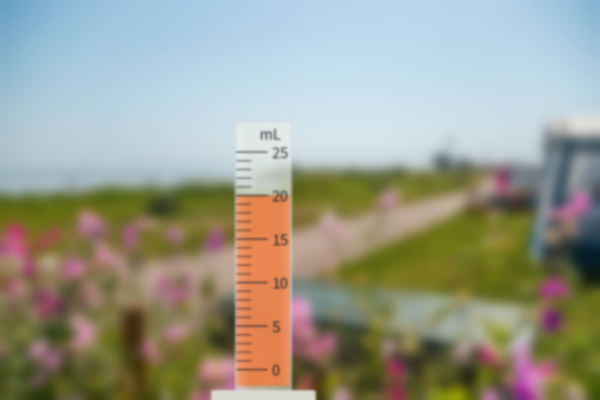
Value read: 20 mL
